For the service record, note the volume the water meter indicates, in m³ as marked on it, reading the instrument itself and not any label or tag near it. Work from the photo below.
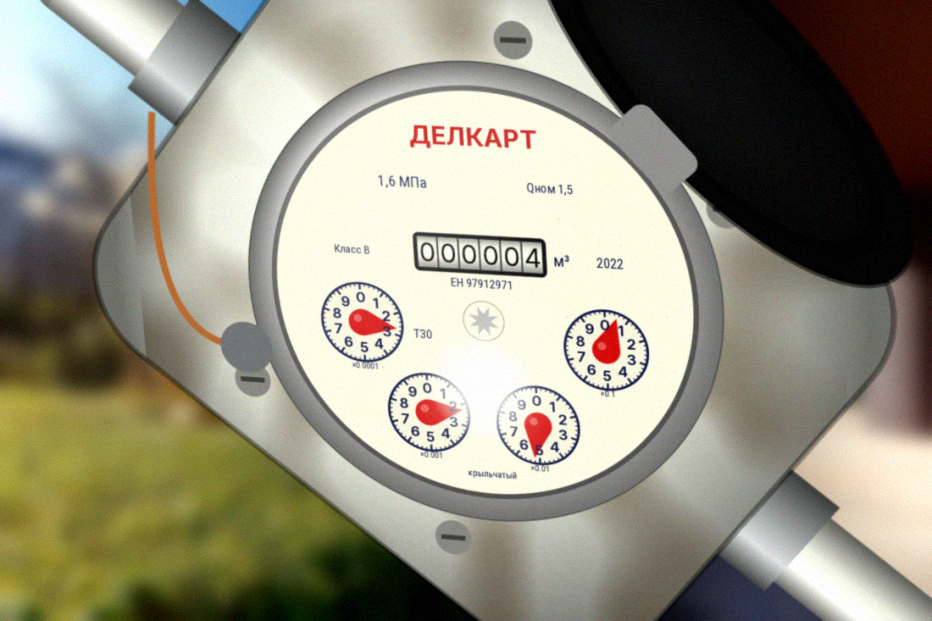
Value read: 4.0522 m³
